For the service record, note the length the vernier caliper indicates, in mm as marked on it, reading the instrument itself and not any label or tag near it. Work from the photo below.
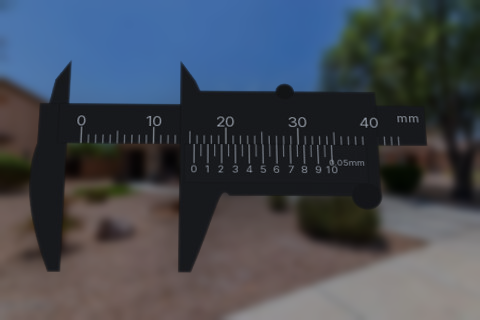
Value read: 15.6 mm
